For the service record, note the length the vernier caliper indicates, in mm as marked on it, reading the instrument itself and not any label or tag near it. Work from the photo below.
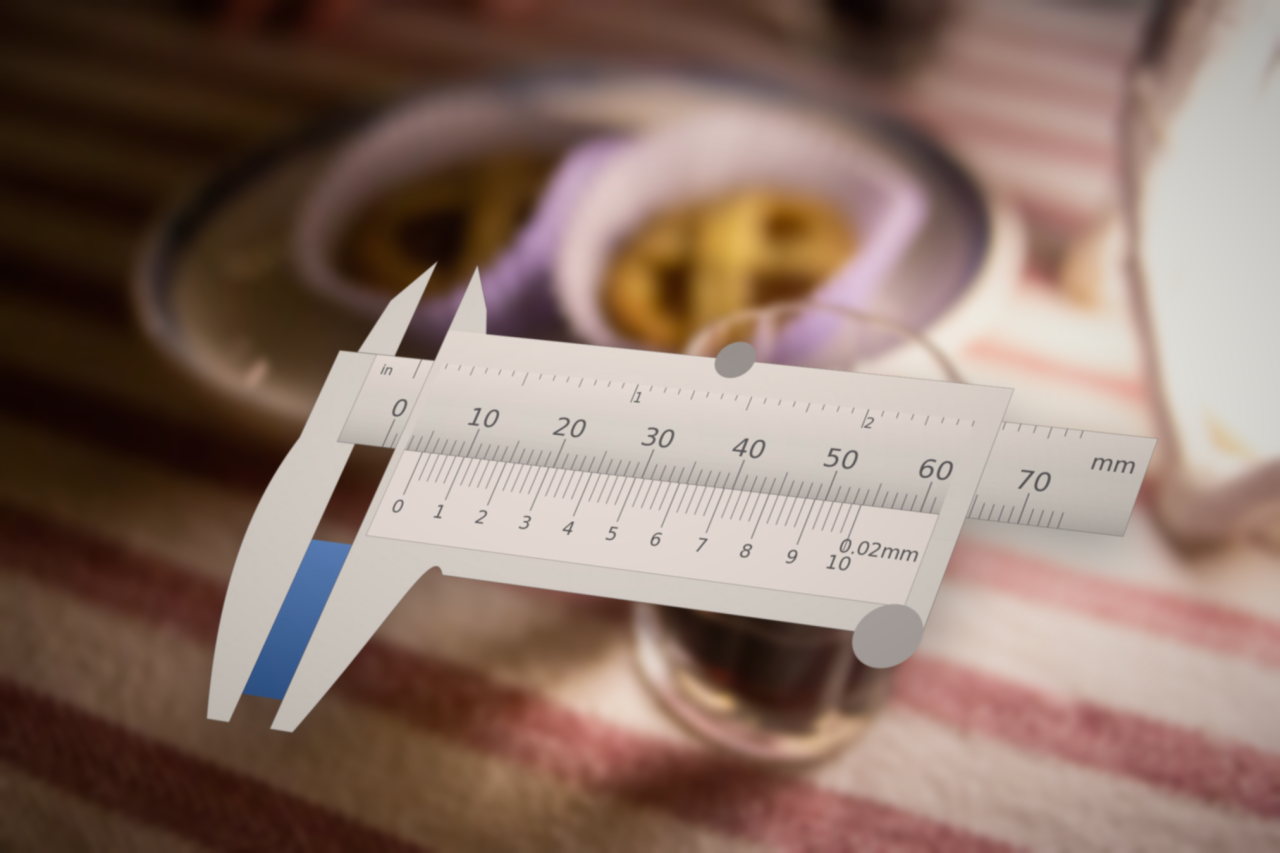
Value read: 4.8 mm
